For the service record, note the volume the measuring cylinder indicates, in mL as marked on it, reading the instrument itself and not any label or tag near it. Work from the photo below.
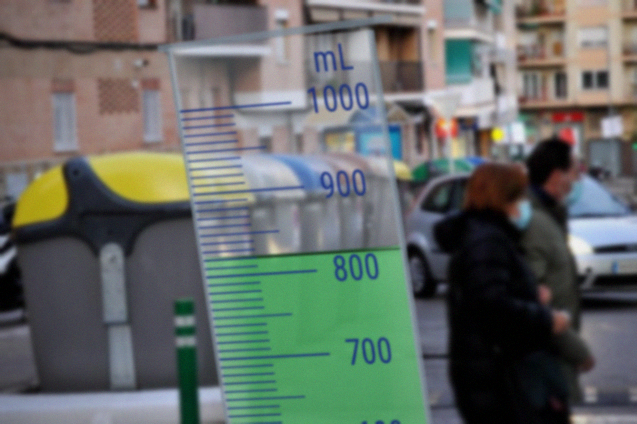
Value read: 820 mL
